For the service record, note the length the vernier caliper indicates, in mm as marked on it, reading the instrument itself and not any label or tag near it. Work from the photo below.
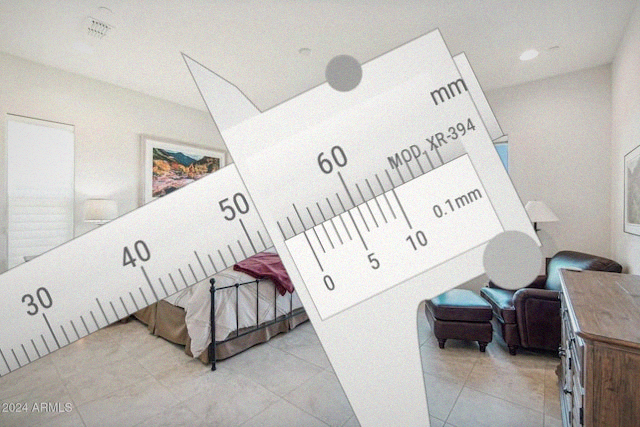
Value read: 54.8 mm
